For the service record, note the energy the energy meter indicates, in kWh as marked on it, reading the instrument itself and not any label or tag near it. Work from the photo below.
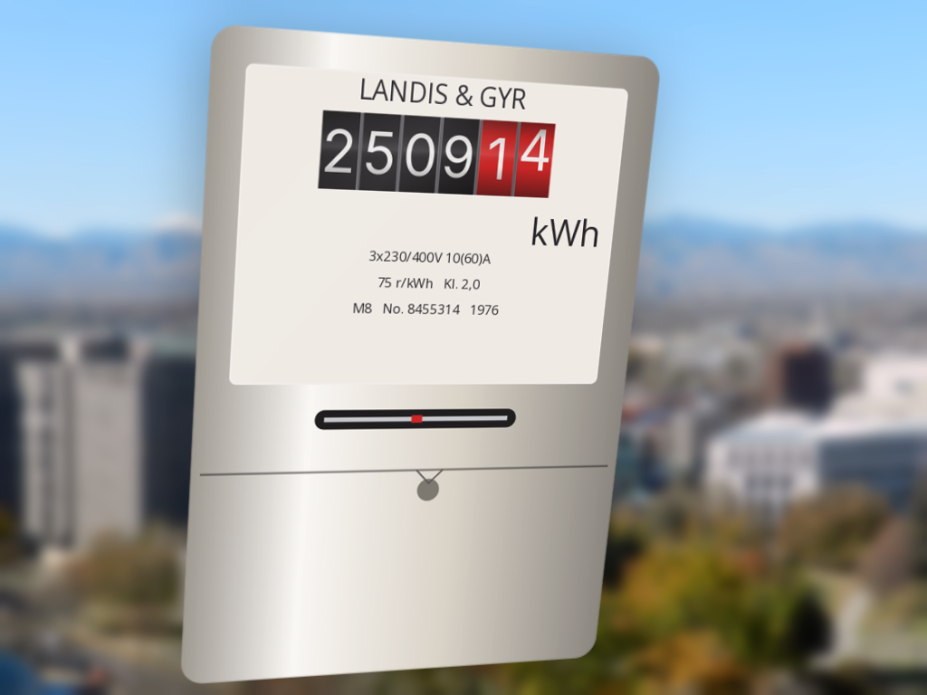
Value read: 2509.14 kWh
